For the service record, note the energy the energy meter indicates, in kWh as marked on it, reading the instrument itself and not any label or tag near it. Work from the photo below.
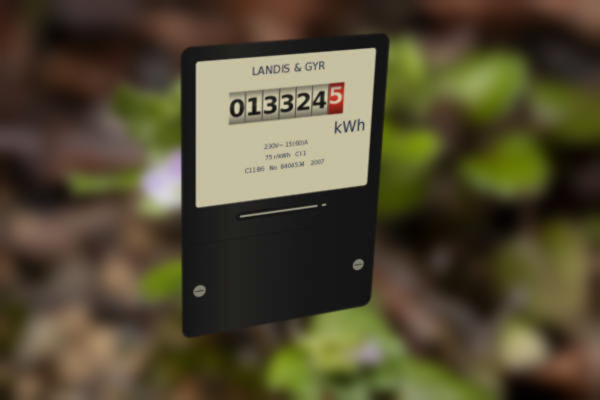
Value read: 13324.5 kWh
